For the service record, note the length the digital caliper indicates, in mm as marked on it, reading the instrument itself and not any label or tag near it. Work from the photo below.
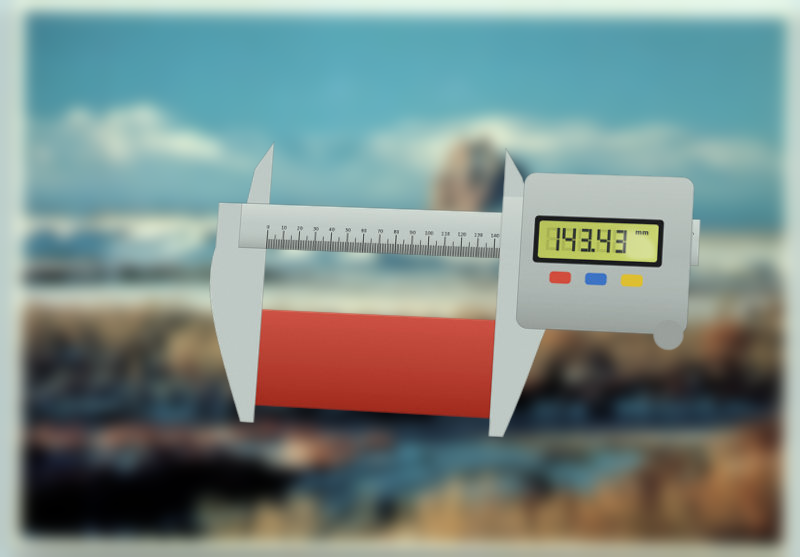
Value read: 143.43 mm
